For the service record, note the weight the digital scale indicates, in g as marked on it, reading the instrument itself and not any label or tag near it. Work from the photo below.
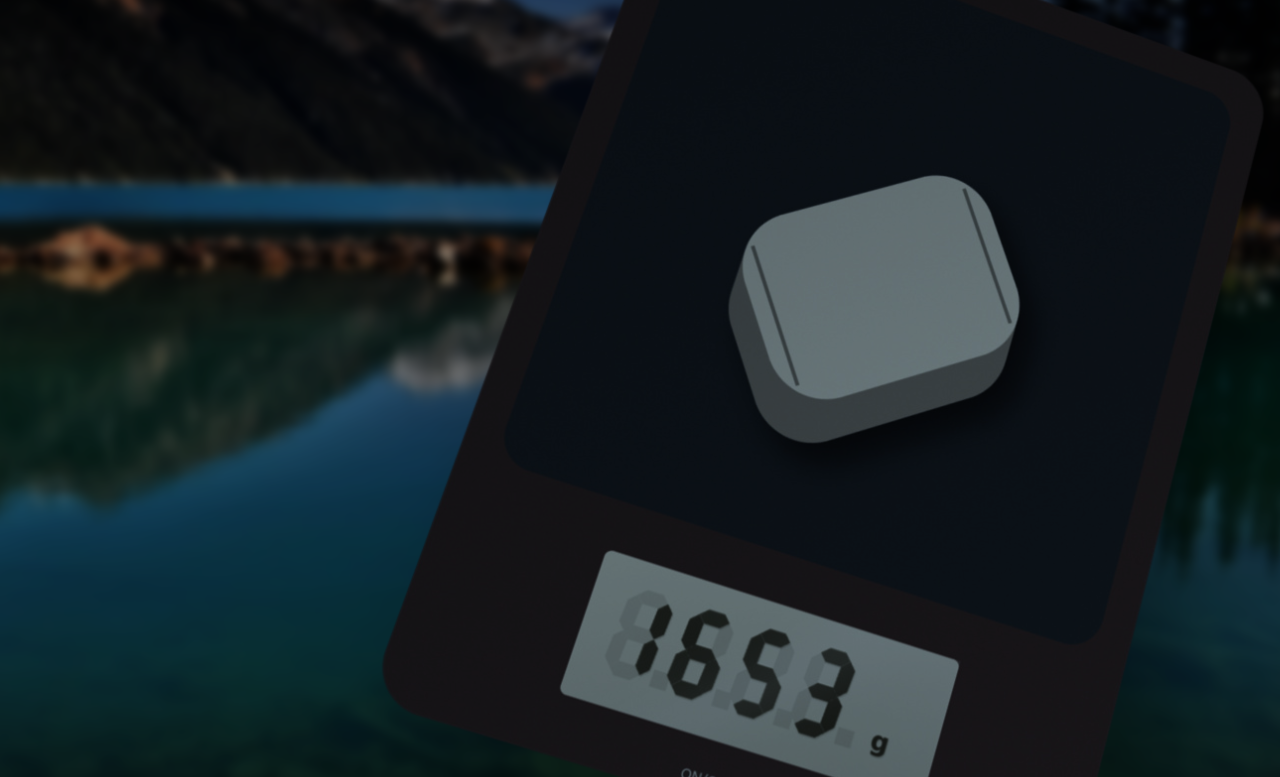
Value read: 1653 g
